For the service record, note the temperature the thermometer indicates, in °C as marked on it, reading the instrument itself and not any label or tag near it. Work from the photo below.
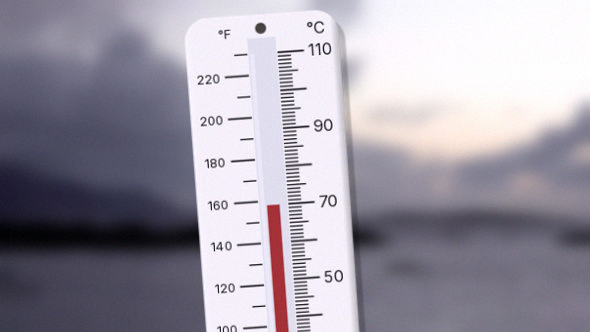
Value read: 70 °C
